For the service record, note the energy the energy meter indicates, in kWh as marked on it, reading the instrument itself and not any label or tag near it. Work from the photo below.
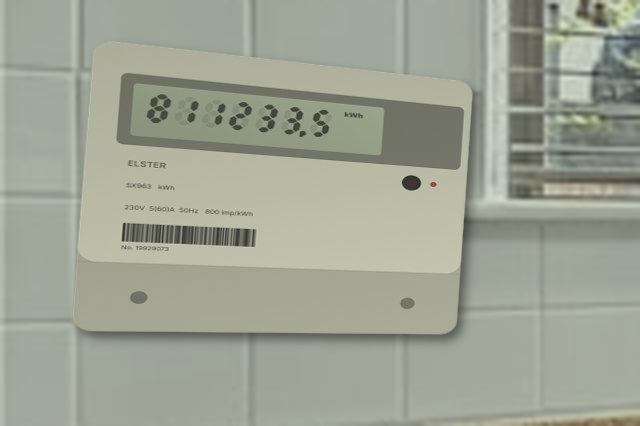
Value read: 811233.5 kWh
